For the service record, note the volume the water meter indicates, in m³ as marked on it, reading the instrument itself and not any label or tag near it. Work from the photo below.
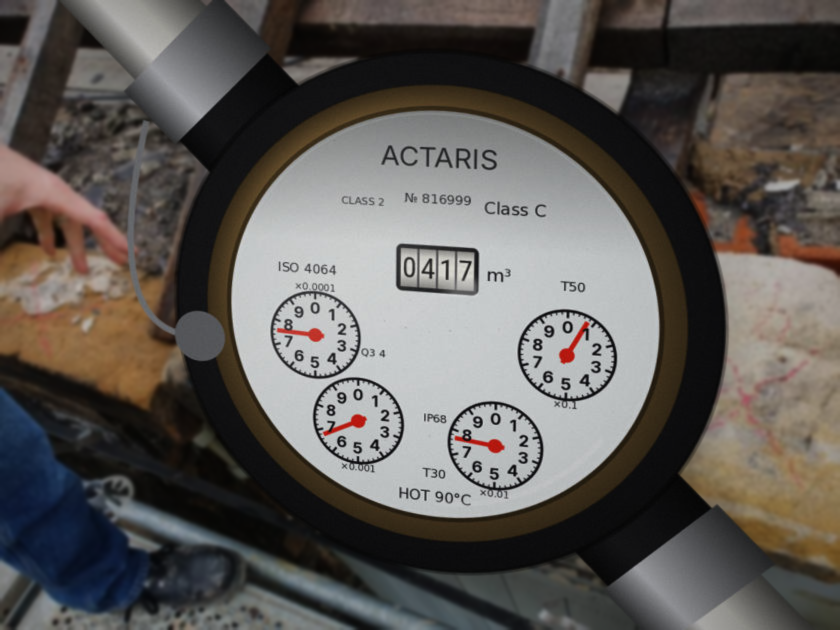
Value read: 417.0767 m³
